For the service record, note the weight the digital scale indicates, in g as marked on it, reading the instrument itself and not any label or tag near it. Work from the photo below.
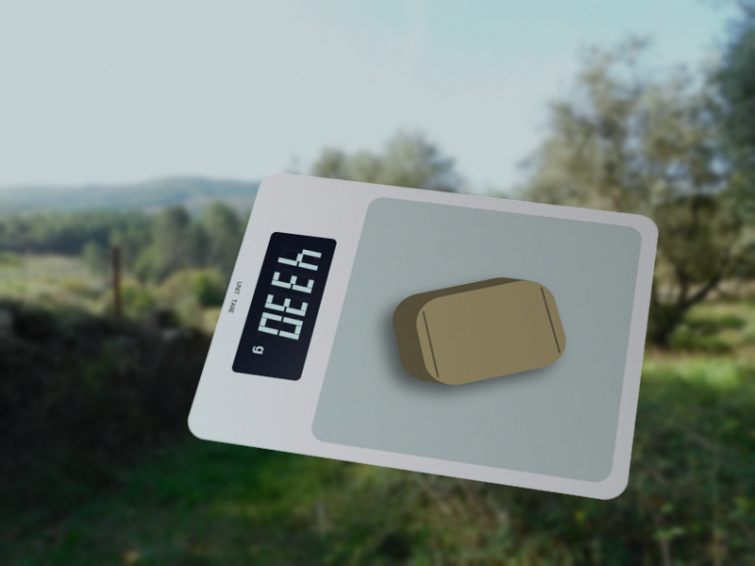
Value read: 4330 g
